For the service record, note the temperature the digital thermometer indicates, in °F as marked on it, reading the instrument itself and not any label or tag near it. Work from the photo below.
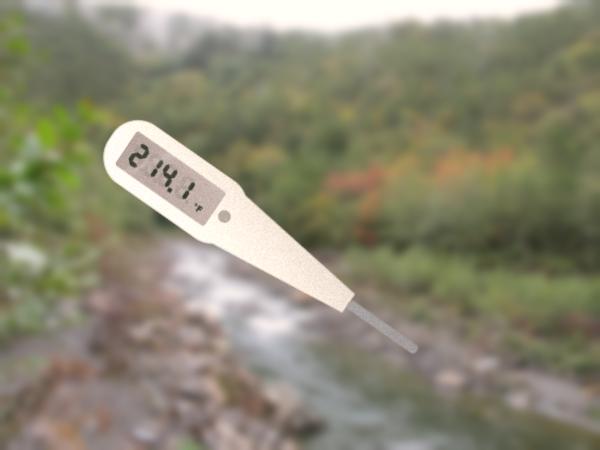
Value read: 214.1 °F
